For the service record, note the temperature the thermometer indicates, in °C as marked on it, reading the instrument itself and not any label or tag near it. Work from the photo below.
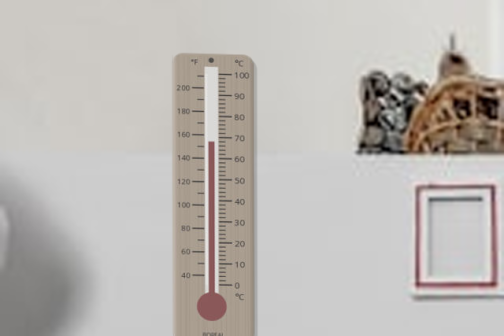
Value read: 68 °C
